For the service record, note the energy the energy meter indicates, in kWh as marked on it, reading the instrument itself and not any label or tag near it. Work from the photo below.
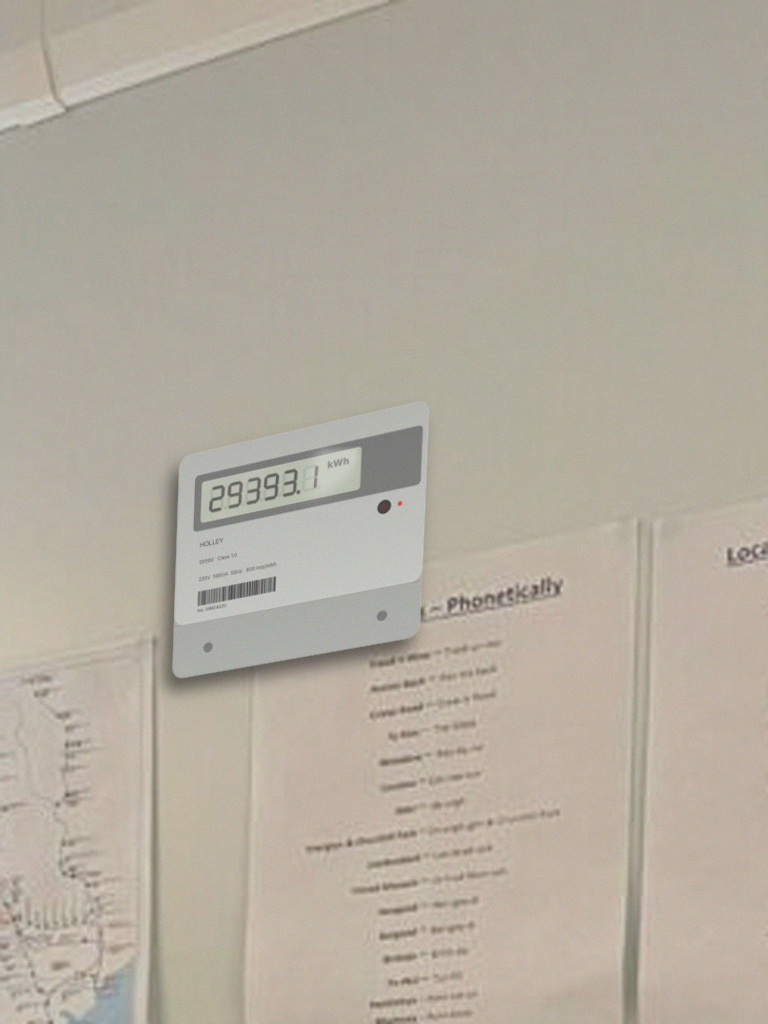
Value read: 29393.1 kWh
